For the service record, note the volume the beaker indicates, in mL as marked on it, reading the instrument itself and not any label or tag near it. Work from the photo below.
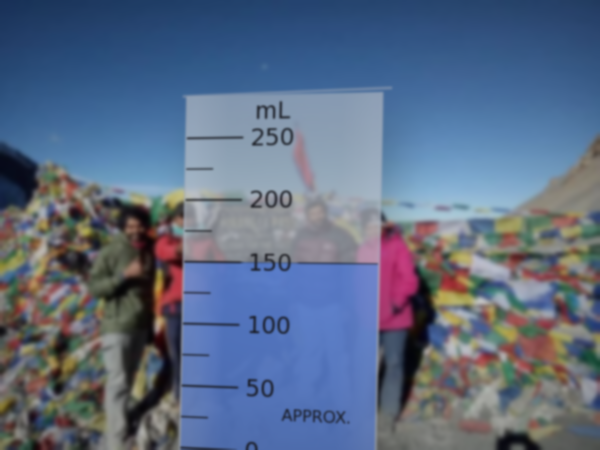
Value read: 150 mL
